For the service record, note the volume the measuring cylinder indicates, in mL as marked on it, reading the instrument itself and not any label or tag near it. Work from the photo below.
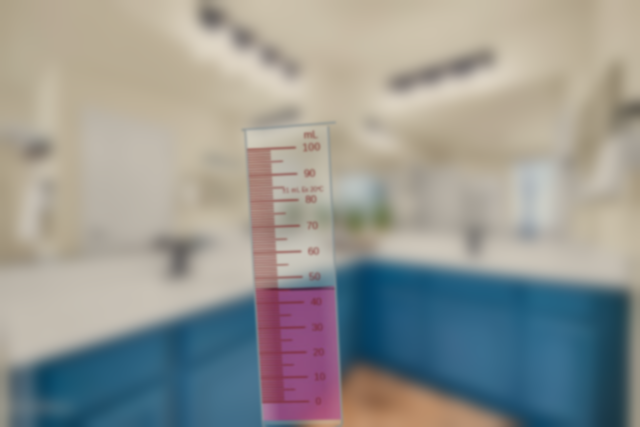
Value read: 45 mL
